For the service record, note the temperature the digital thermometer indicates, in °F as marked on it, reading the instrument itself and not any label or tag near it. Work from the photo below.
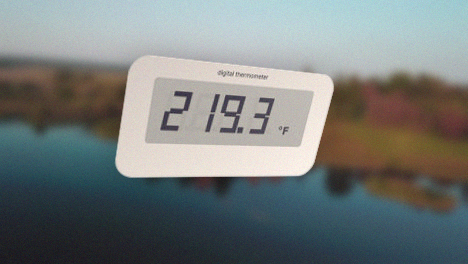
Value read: 219.3 °F
